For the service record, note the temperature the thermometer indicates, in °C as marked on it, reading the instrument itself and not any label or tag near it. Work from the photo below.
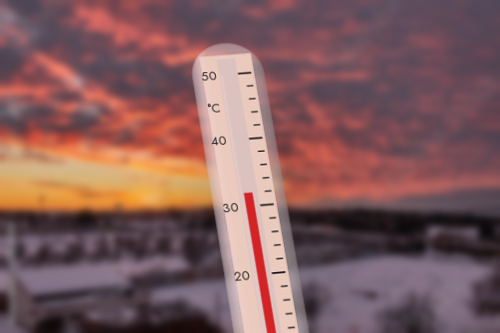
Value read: 32 °C
